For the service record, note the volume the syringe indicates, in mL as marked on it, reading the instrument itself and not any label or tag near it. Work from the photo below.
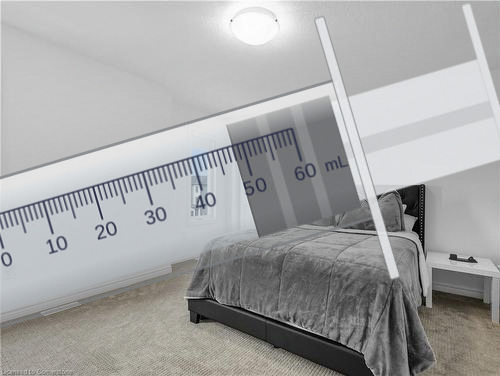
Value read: 48 mL
